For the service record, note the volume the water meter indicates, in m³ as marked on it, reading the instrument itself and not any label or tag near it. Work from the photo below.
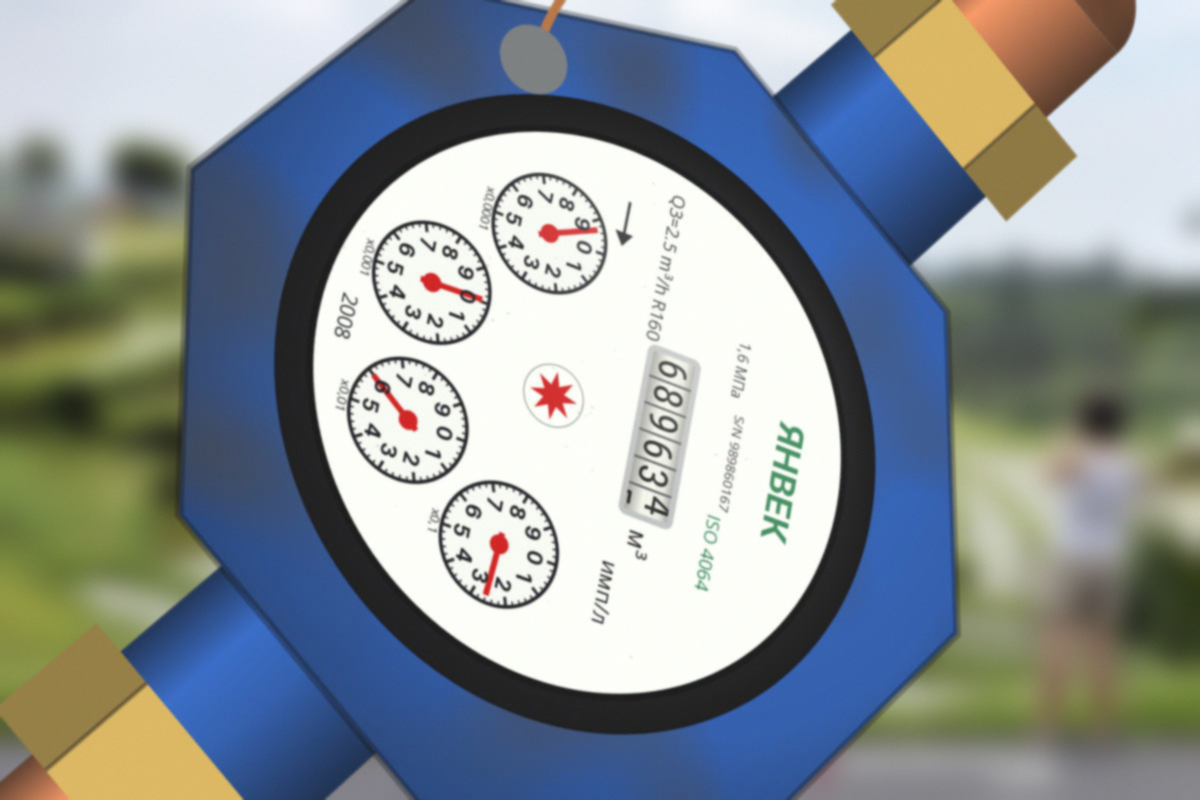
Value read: 689634.2599 m³
